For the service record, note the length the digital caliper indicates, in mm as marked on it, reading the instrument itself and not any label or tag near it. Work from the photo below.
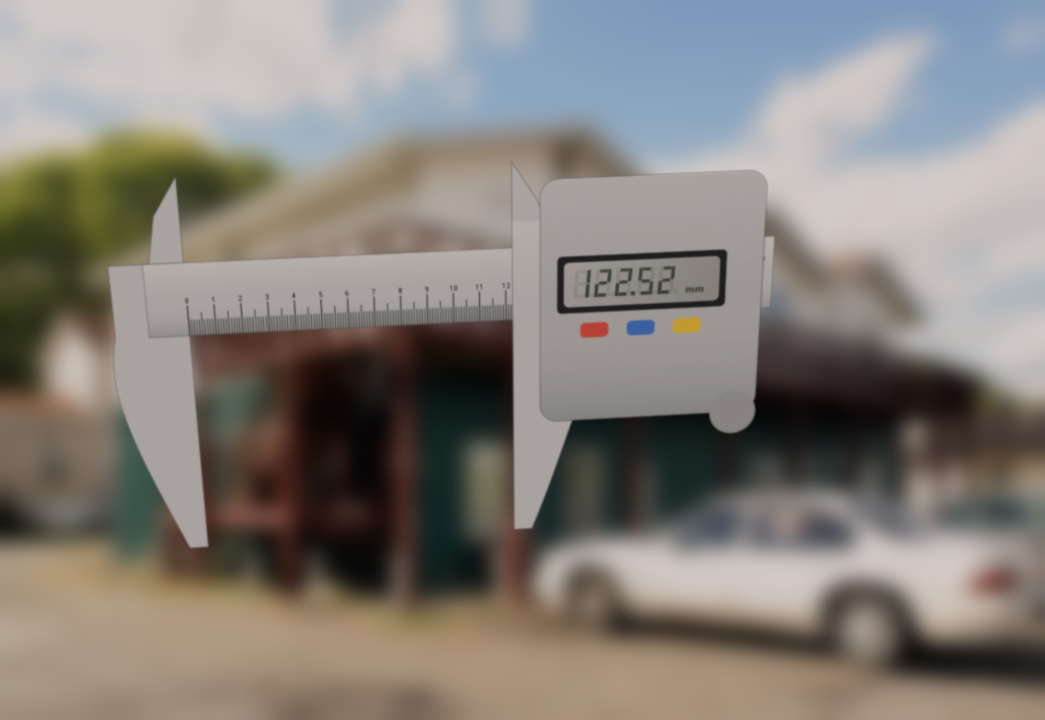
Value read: 122.52 mm
